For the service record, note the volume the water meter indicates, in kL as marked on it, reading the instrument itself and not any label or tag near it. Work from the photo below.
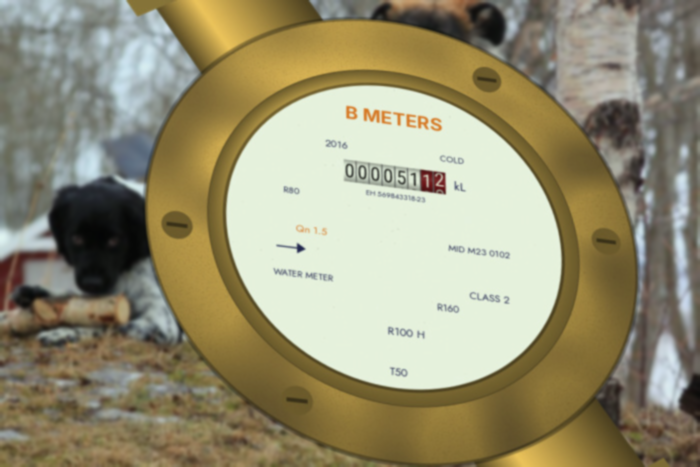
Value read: 51.12 kL
